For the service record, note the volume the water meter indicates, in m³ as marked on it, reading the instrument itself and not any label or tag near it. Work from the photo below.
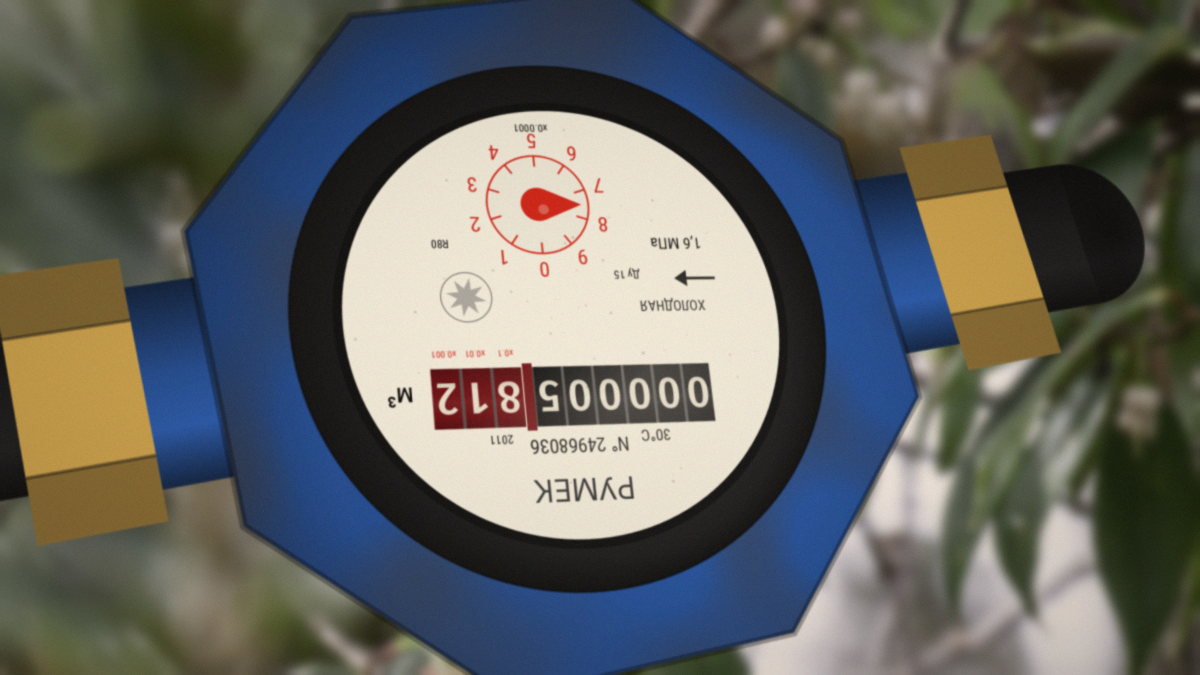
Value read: 5.8127 m³
